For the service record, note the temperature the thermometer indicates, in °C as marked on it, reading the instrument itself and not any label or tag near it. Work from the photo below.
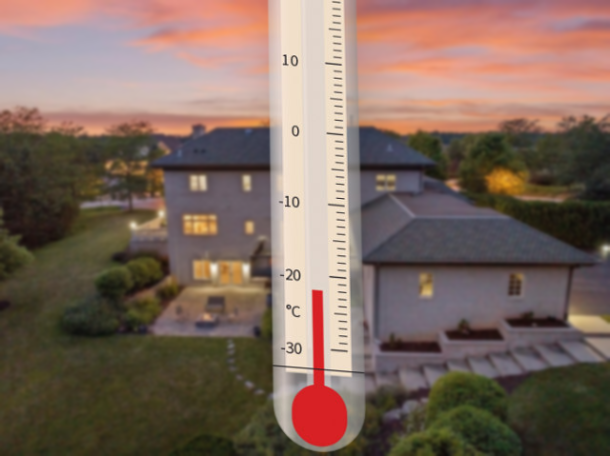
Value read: -22 °C
